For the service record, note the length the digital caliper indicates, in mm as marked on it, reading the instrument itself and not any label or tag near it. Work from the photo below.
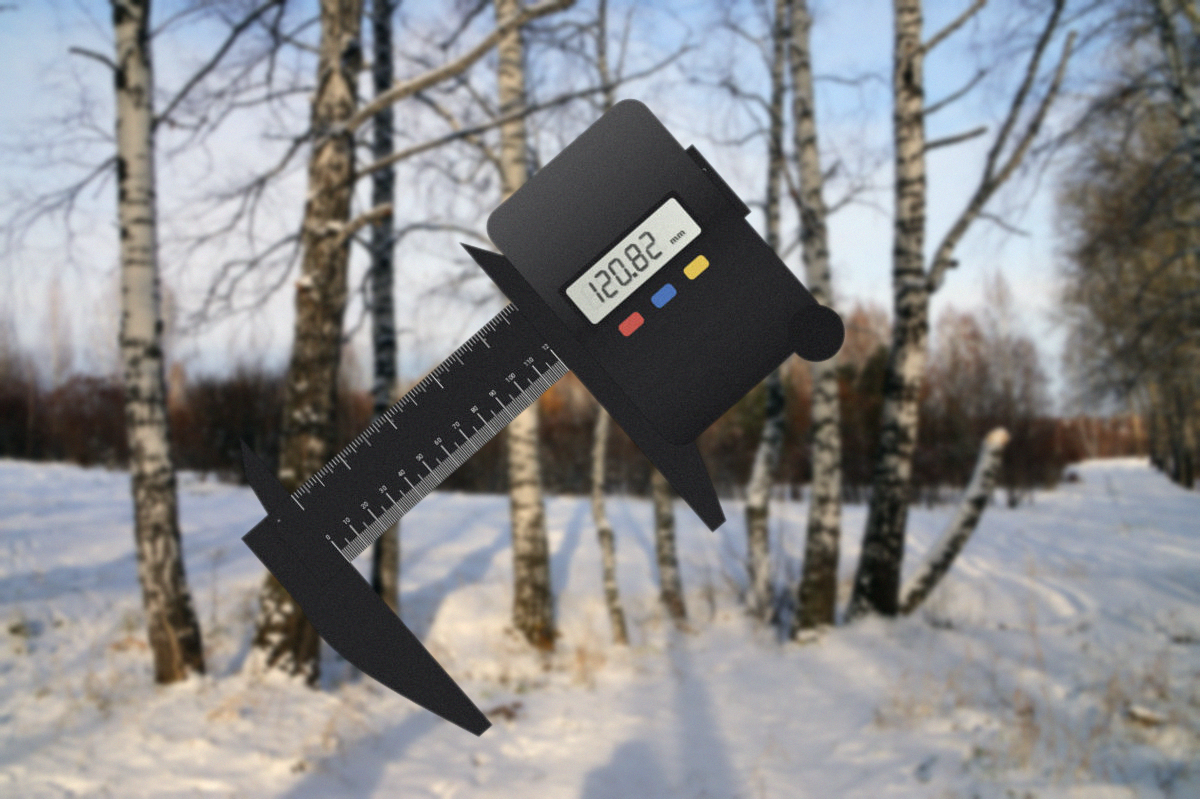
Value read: 120.82 mm
